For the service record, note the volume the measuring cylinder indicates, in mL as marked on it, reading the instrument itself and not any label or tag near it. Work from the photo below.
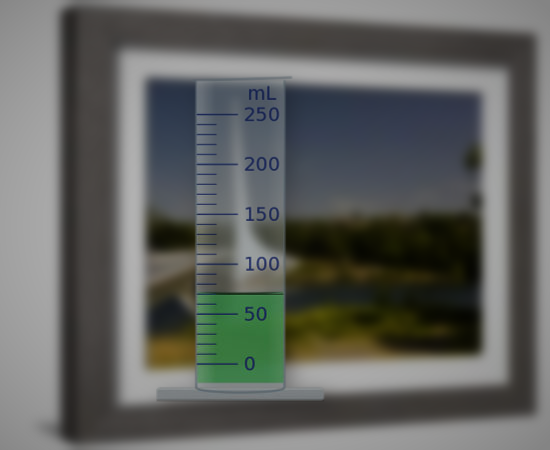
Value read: 70 mL
